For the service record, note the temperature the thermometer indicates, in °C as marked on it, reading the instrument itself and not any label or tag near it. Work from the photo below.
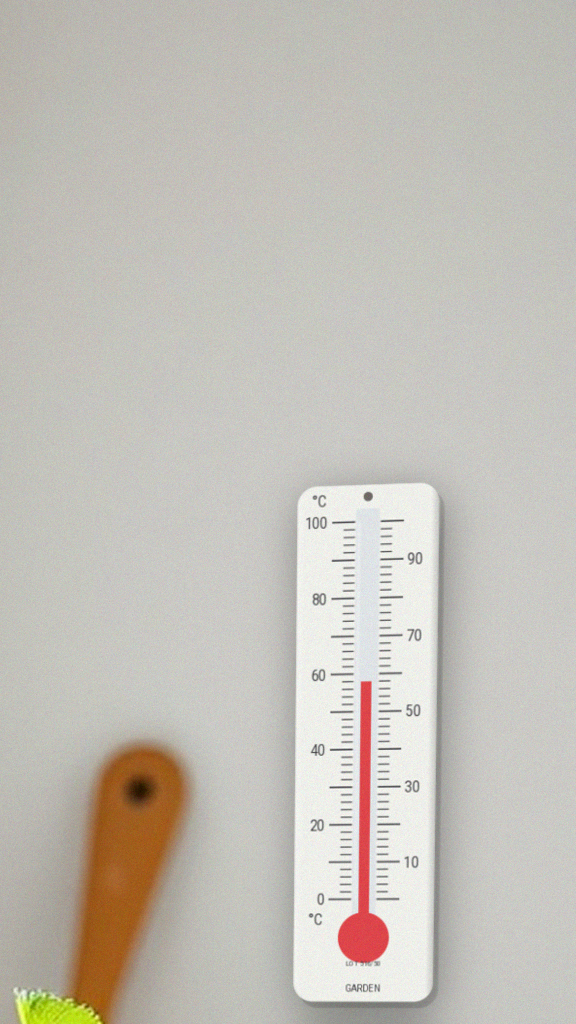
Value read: 58 °C
